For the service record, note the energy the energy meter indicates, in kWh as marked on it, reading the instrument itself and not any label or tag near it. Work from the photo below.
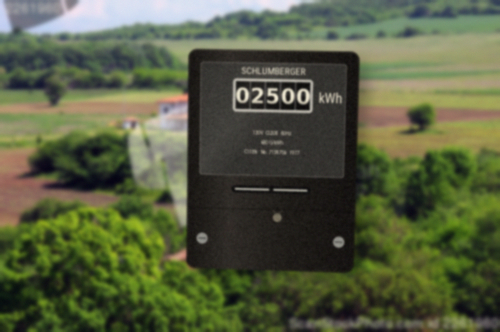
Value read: 2500 kWh
